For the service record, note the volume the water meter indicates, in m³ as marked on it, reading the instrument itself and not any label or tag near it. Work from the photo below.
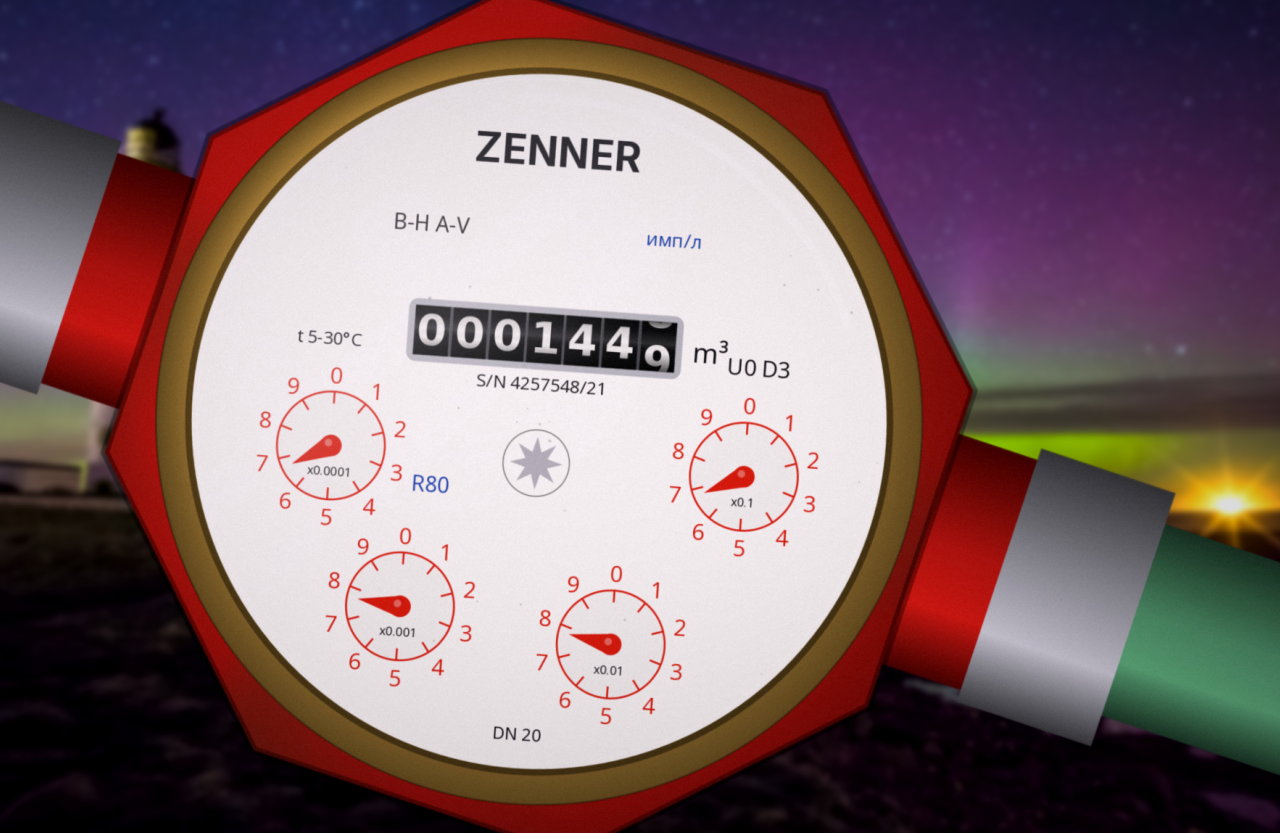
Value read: 1448.6776 m³
